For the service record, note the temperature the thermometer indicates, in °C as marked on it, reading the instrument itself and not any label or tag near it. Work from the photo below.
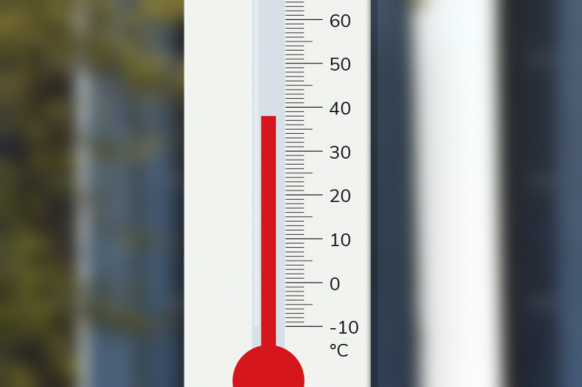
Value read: 38 °C
